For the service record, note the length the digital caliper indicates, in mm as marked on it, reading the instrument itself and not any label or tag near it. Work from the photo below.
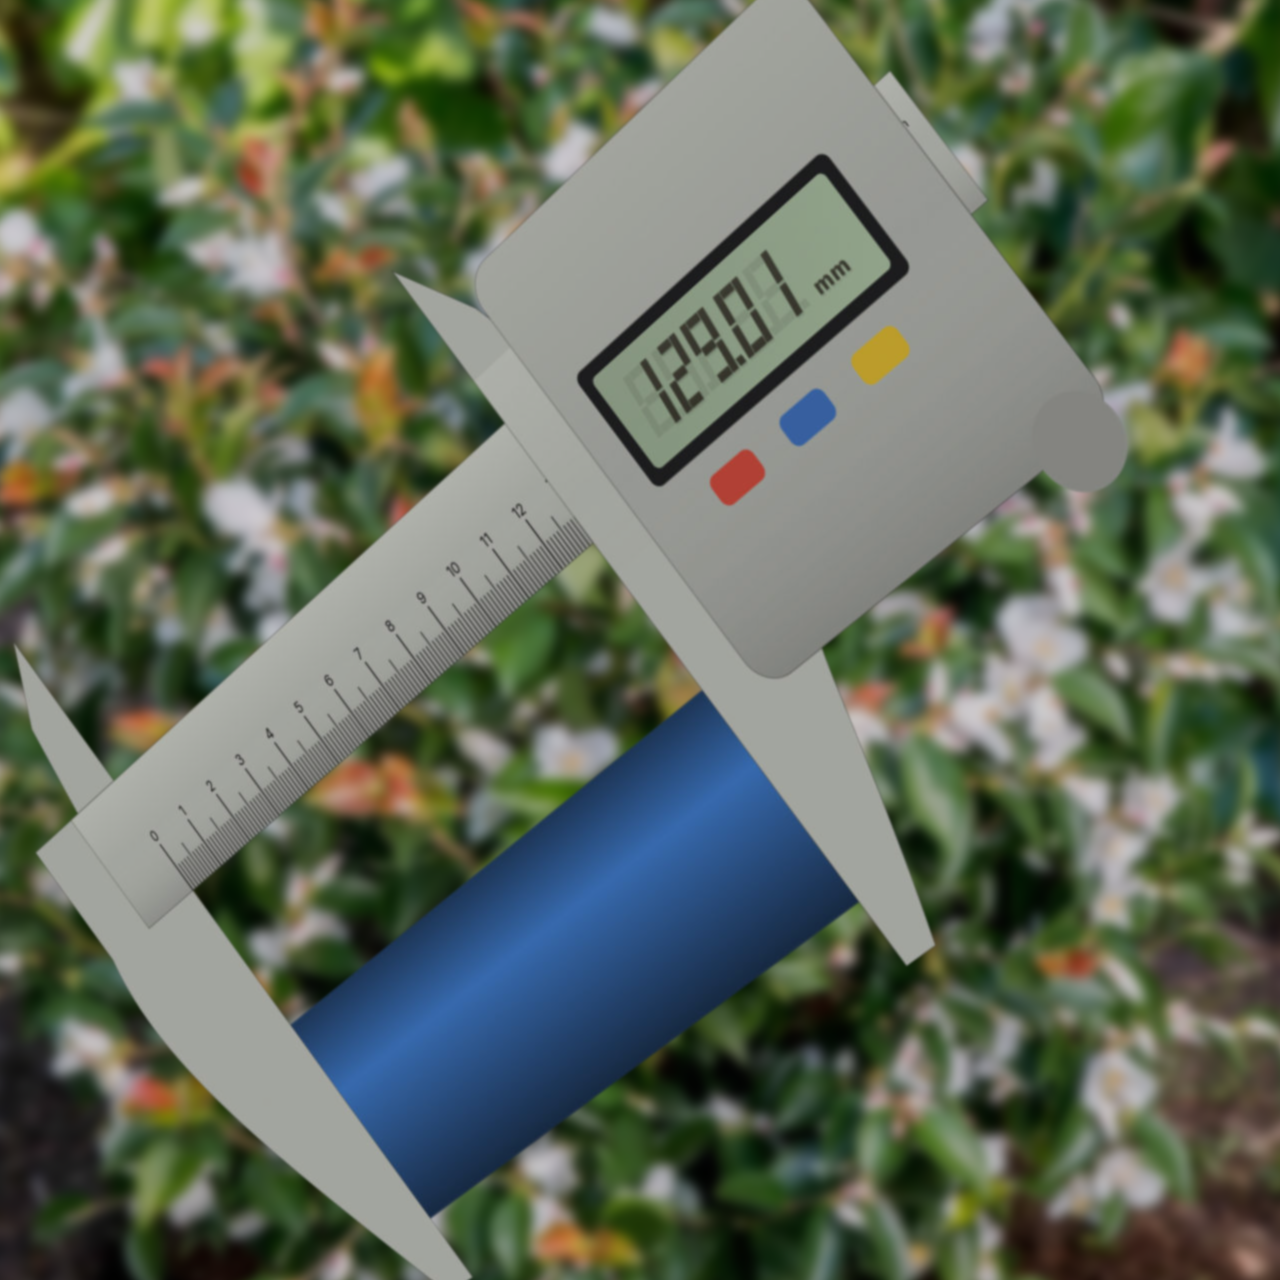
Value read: 129.01 mm
